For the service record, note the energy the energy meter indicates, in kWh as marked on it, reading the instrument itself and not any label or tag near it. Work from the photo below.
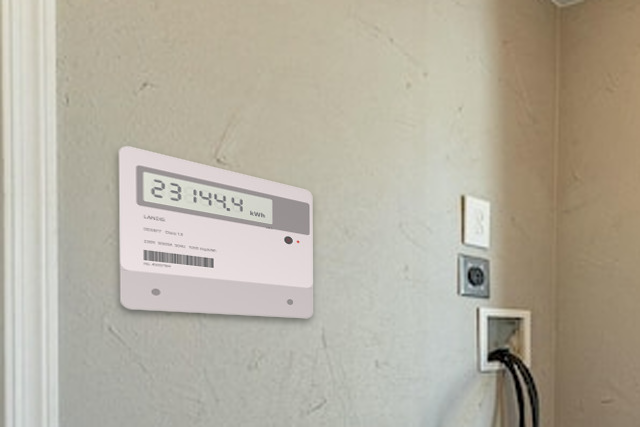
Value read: 23144.4 kWh
